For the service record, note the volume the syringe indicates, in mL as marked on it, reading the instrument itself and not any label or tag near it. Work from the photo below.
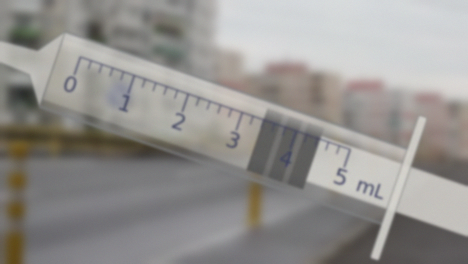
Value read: 3.4 mL
